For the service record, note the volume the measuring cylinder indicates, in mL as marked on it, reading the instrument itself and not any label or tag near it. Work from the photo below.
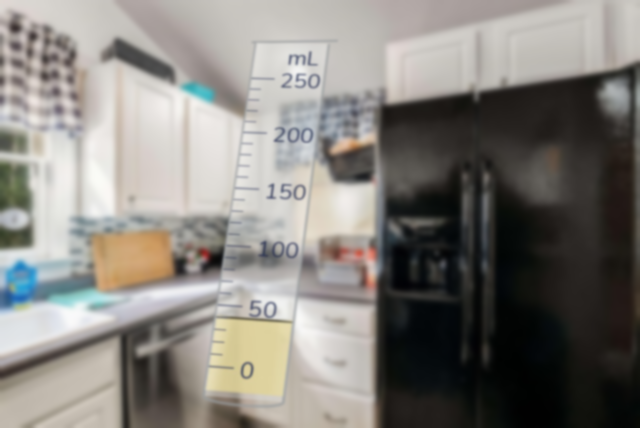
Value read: 40 mL
